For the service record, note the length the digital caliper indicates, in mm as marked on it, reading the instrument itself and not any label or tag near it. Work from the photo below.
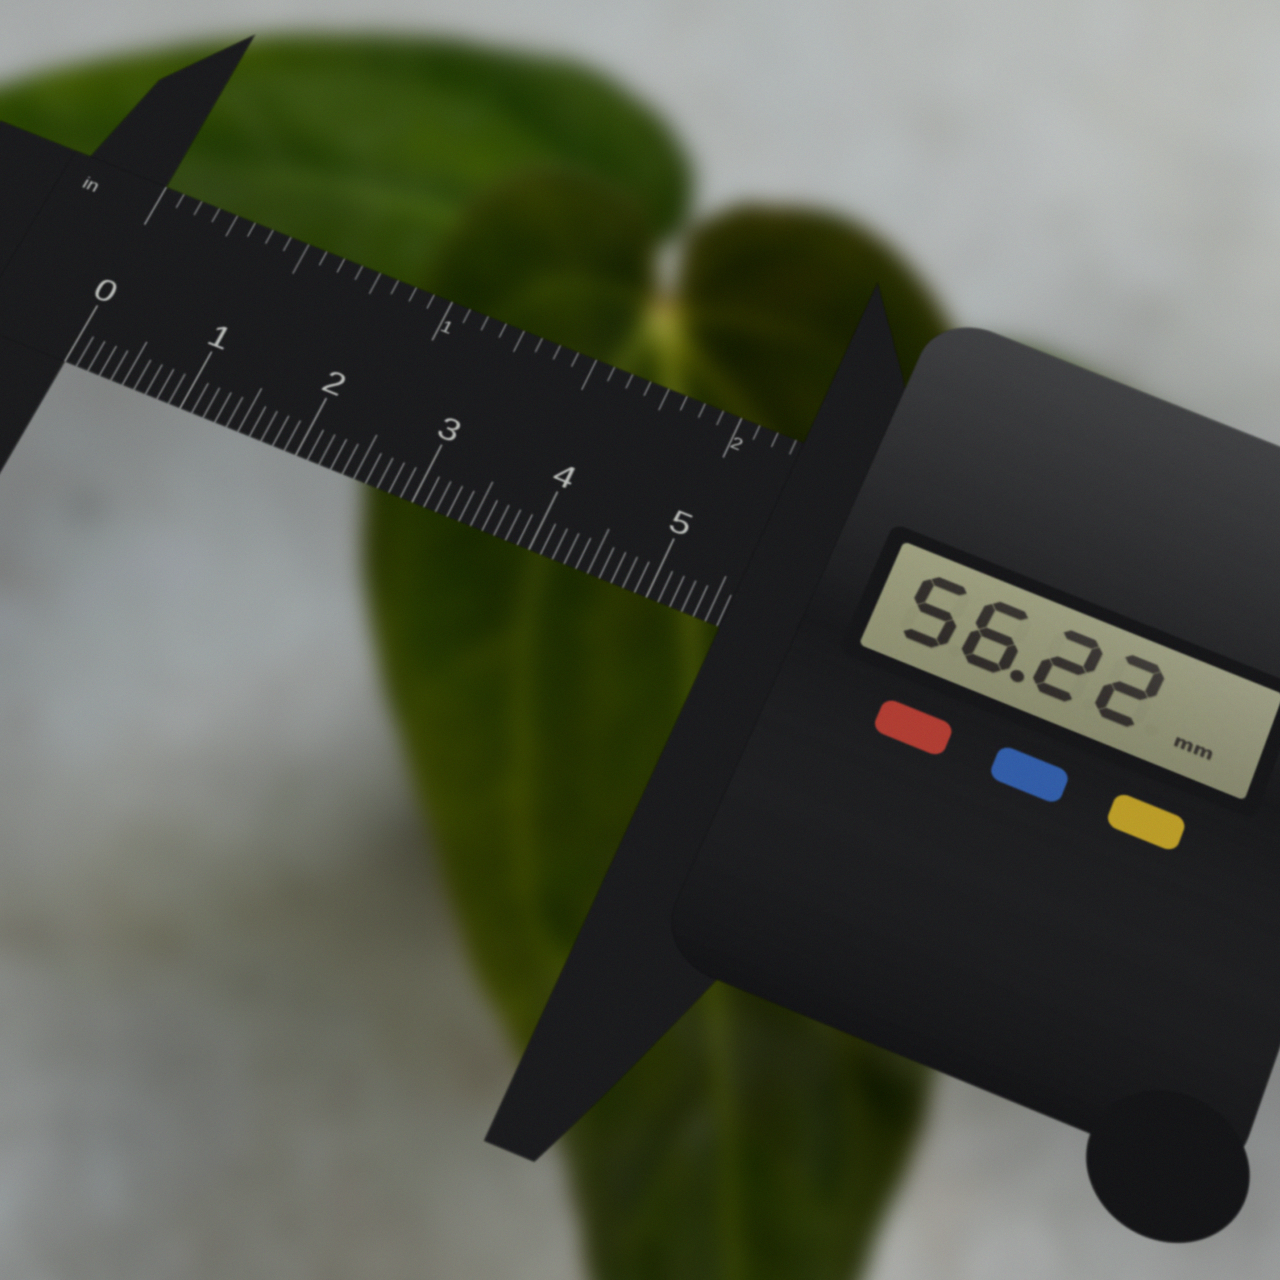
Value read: 56.22 mm
